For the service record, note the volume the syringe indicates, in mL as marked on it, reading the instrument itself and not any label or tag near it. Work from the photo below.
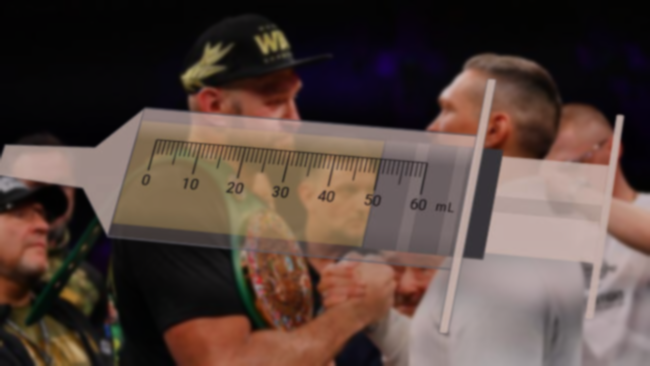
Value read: 50 mL
